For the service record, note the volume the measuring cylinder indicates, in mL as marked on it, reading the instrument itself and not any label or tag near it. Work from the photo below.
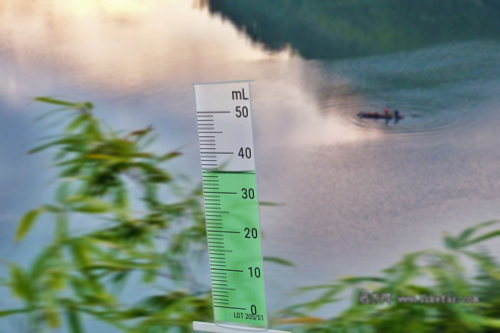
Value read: 35 mL
